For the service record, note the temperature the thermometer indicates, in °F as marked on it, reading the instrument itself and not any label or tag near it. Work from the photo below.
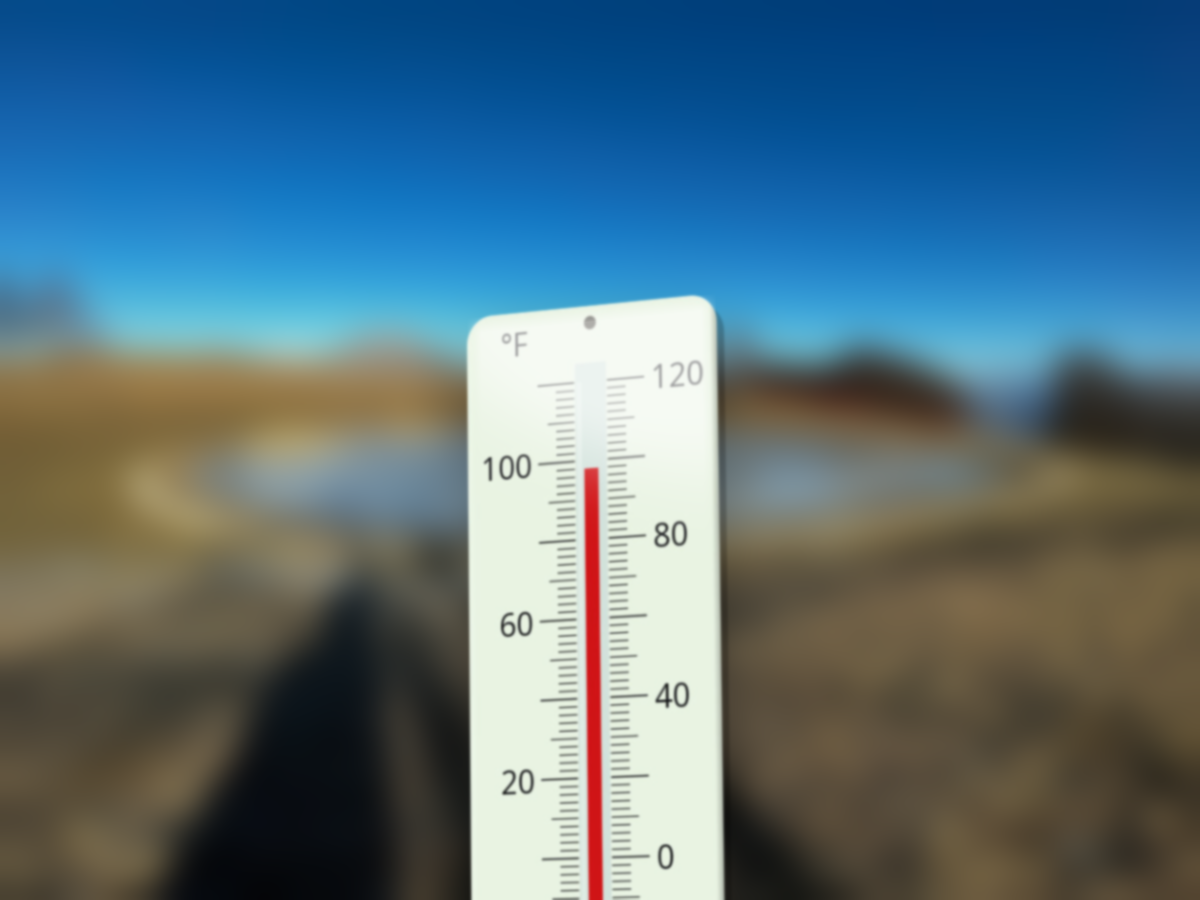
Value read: 98 °F
